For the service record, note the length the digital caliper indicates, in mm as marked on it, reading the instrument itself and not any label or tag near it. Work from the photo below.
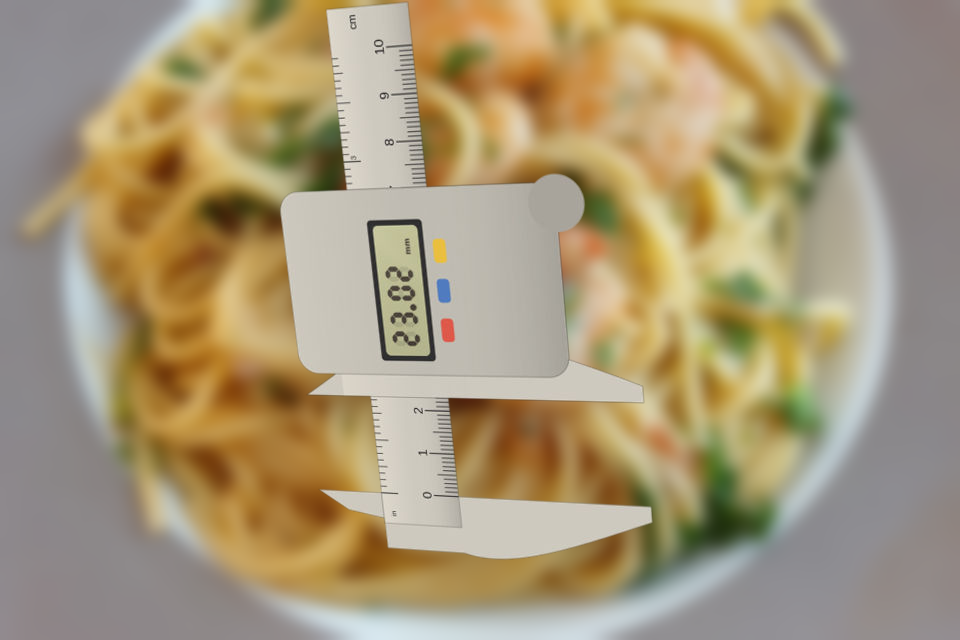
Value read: 23.02 mm
